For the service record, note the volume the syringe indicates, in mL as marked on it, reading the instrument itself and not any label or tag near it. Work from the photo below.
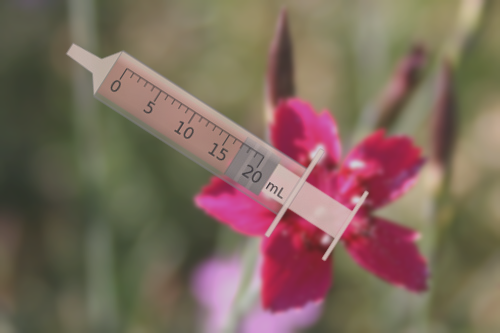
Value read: 17 mL
